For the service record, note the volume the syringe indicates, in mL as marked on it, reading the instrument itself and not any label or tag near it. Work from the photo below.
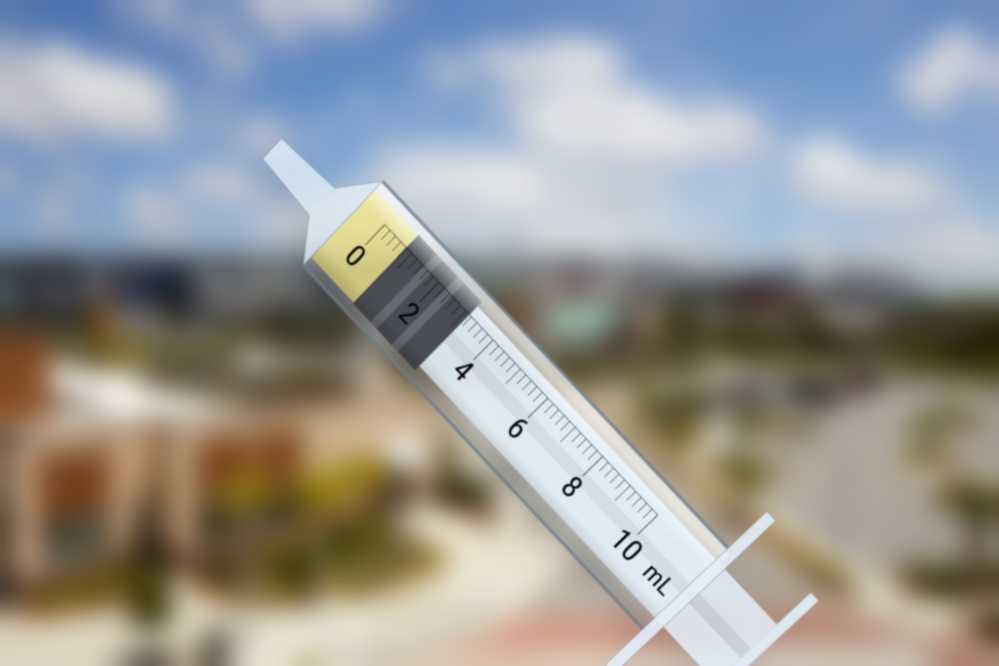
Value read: 0.8 mL
